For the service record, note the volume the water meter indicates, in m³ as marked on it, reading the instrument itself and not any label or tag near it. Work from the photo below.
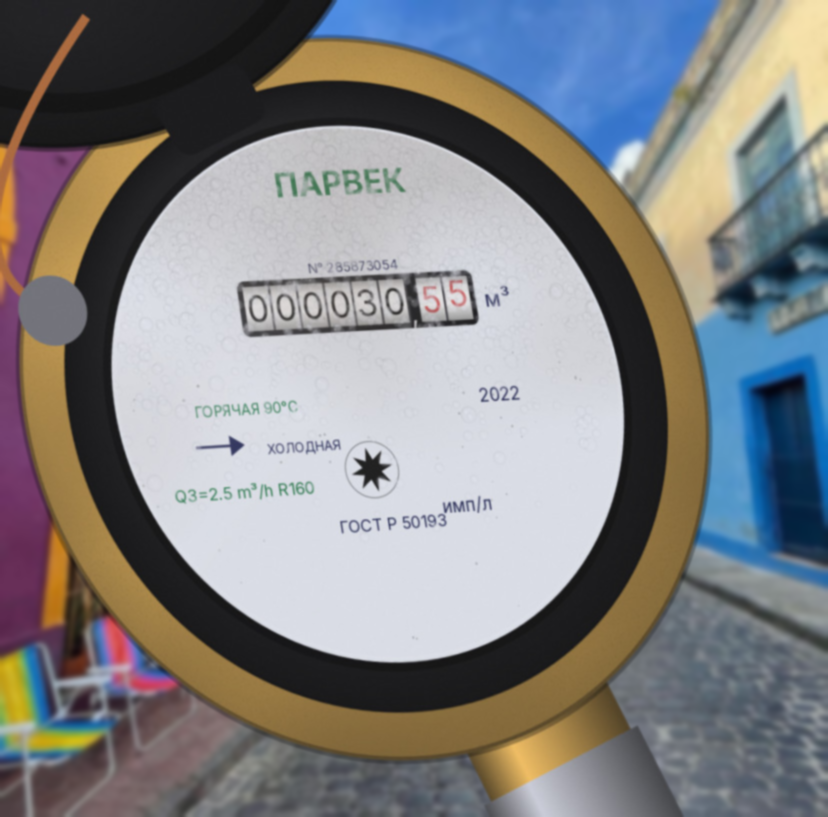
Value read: 30.55 m³
